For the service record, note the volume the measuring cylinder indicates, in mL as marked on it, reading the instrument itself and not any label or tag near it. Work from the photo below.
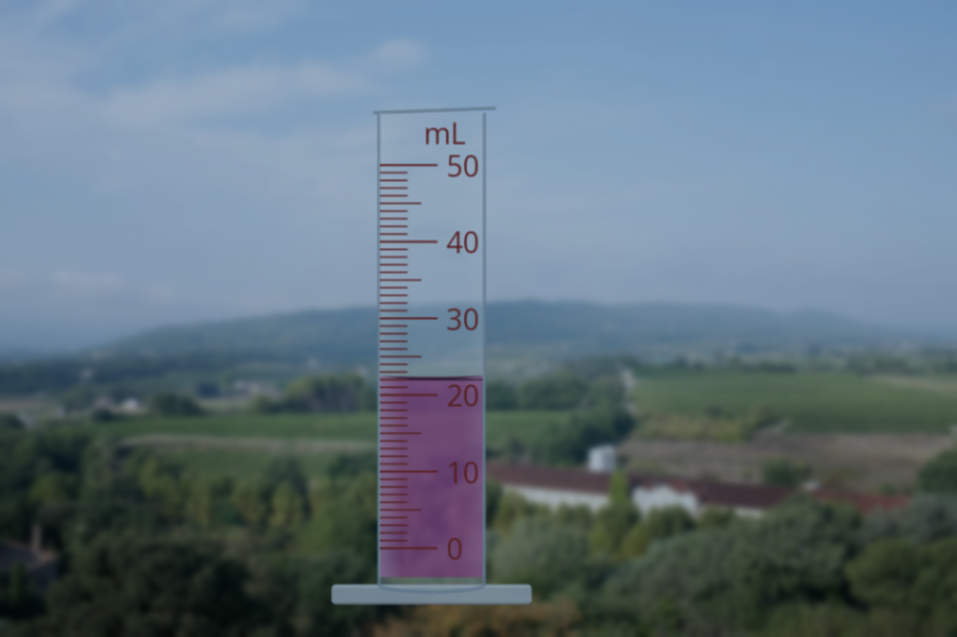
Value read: 22 mL
